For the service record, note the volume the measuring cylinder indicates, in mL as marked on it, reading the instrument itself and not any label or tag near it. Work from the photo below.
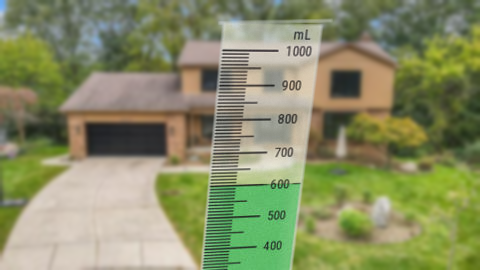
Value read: 600 mL
